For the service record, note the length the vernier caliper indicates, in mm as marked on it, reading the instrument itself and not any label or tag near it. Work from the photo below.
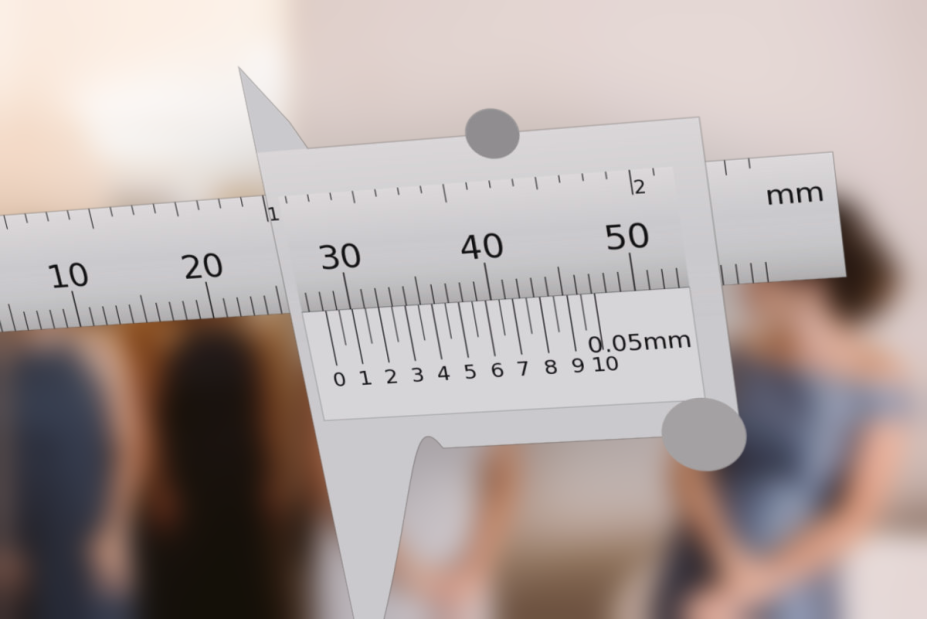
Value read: 28.2 mm
